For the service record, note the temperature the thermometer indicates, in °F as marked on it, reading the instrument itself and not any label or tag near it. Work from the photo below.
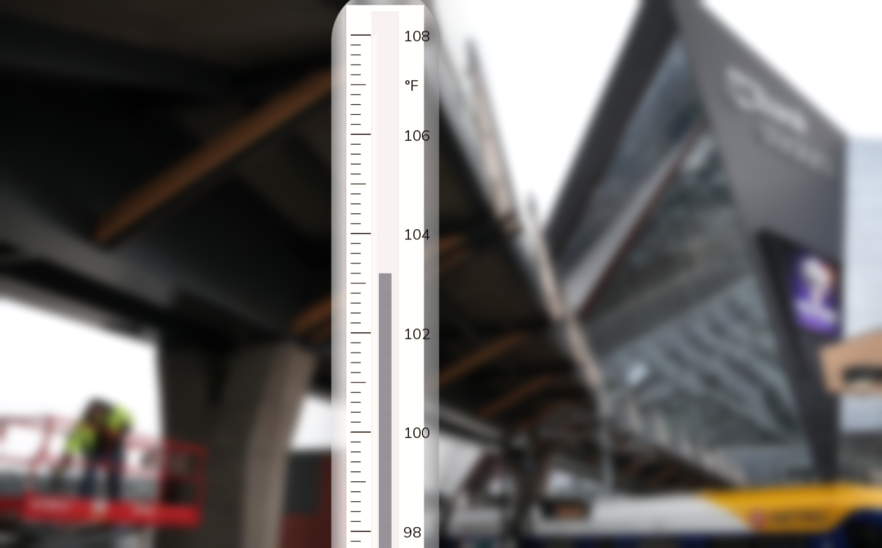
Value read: 103.2 °F
